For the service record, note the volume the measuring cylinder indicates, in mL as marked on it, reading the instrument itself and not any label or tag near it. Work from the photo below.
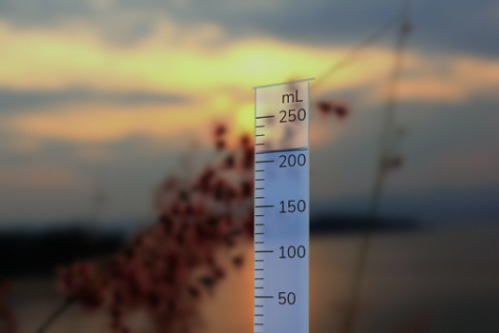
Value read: 210 mL
